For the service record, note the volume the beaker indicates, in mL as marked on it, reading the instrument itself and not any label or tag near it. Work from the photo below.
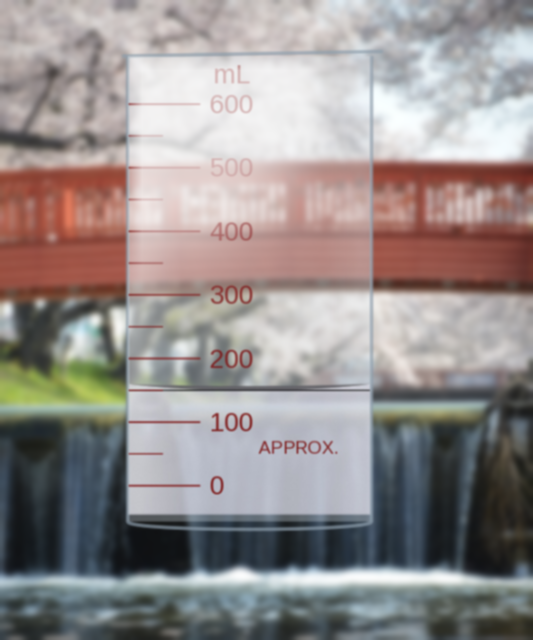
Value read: 150 mL
